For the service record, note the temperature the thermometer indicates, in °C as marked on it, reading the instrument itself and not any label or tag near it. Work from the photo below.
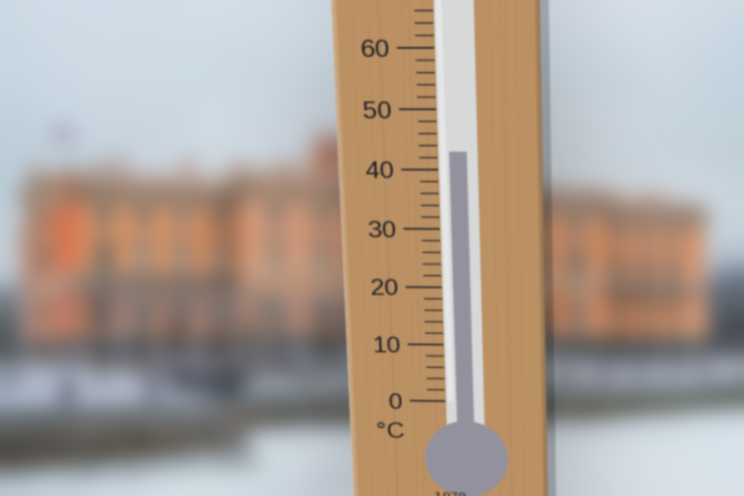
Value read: 43 °C
